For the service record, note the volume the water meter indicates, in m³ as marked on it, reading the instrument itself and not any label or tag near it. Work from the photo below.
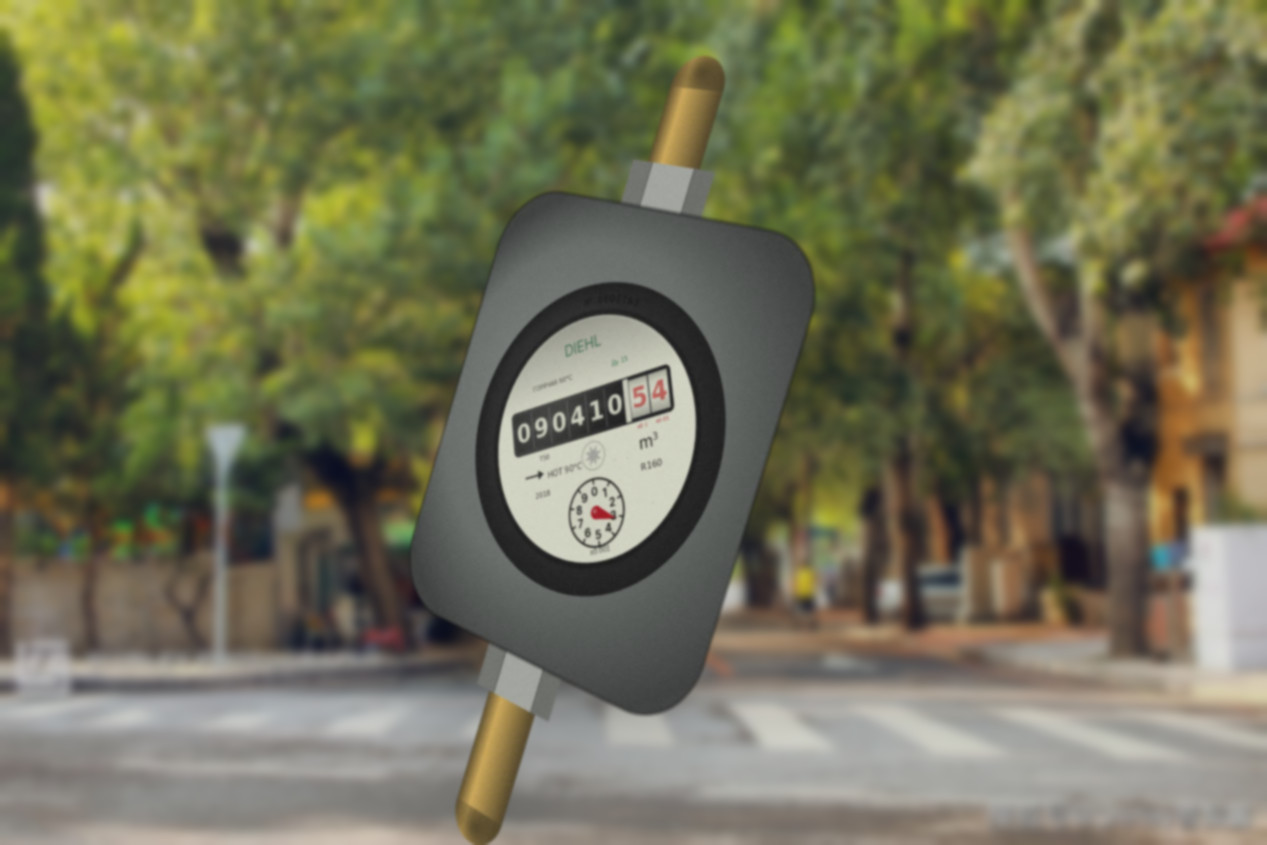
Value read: 90410.543 m³
